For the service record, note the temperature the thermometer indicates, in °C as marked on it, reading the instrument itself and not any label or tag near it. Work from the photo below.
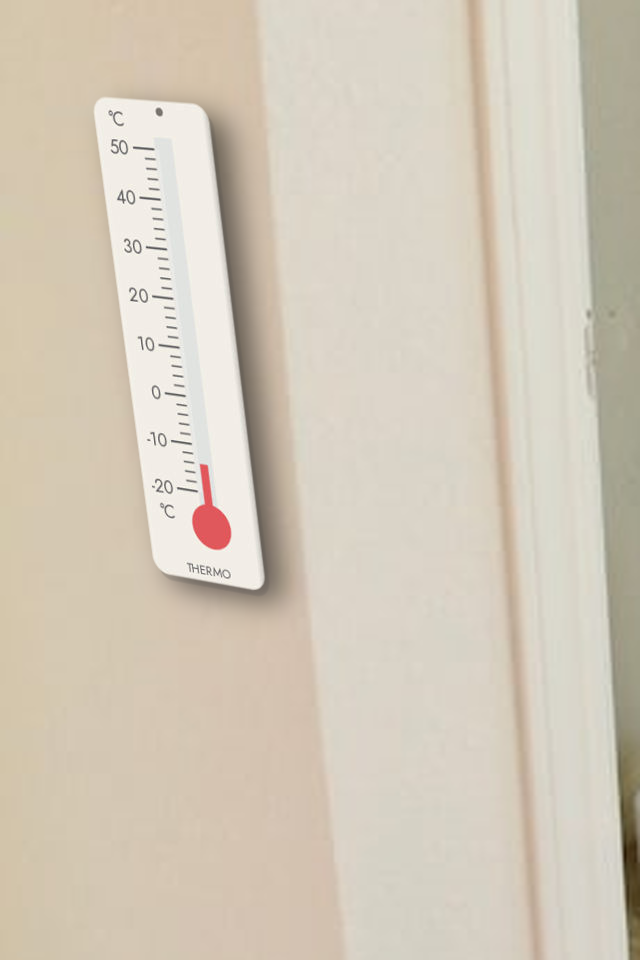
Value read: -14 °C
